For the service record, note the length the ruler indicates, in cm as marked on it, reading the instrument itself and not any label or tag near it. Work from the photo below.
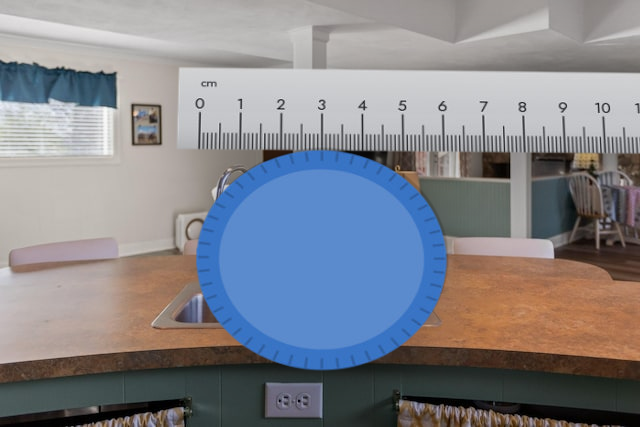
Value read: 6 cm
